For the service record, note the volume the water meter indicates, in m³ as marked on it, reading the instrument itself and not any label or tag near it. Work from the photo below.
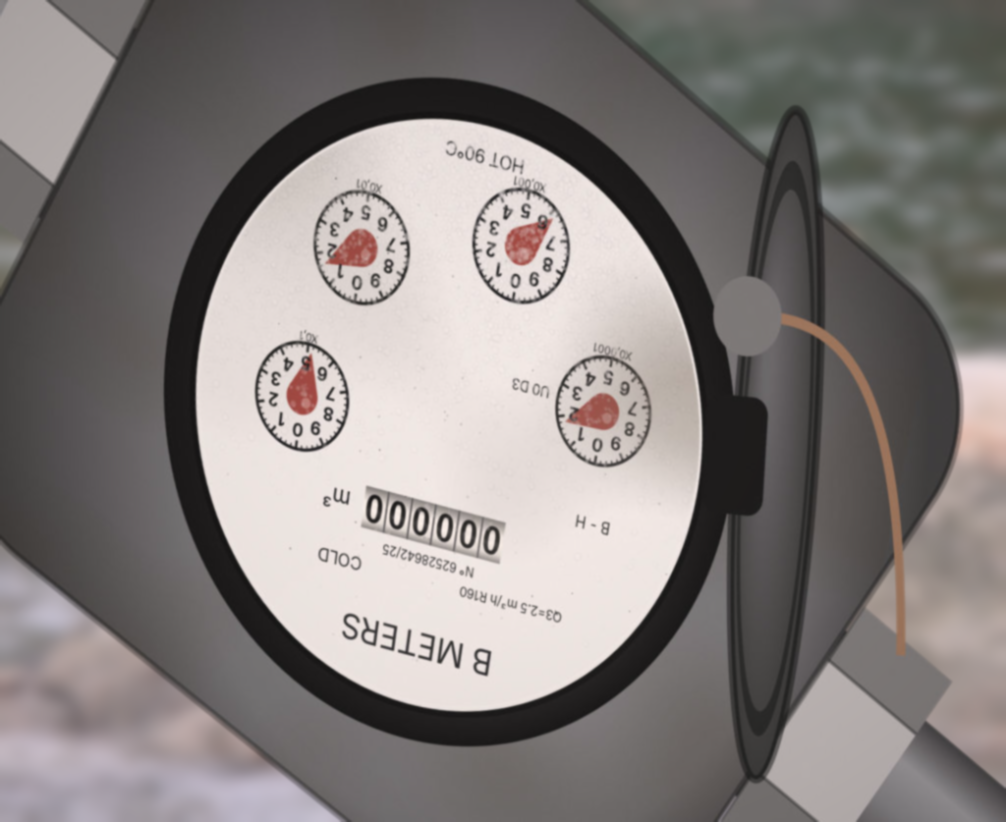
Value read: 0.5161 m³
